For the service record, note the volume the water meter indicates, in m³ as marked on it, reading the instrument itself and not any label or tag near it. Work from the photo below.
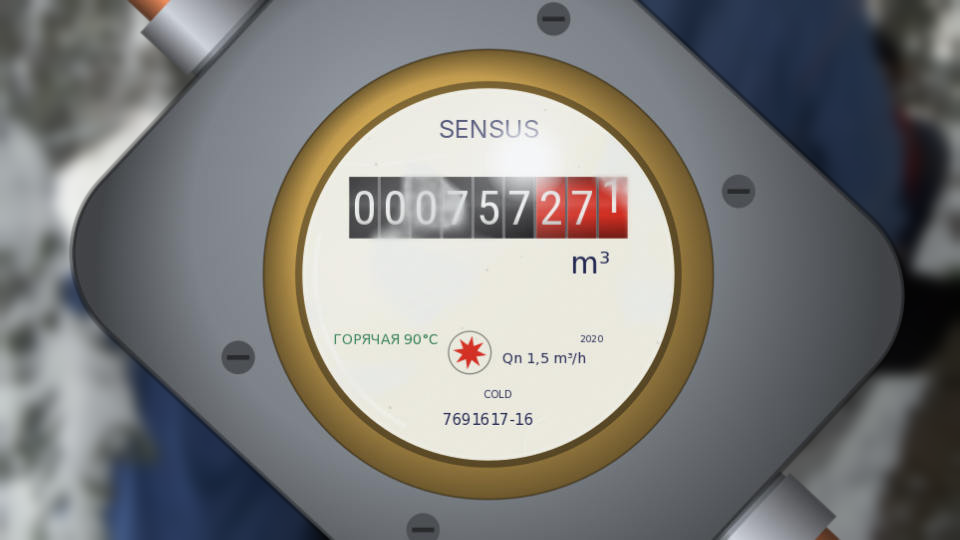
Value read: 757.271 m³
